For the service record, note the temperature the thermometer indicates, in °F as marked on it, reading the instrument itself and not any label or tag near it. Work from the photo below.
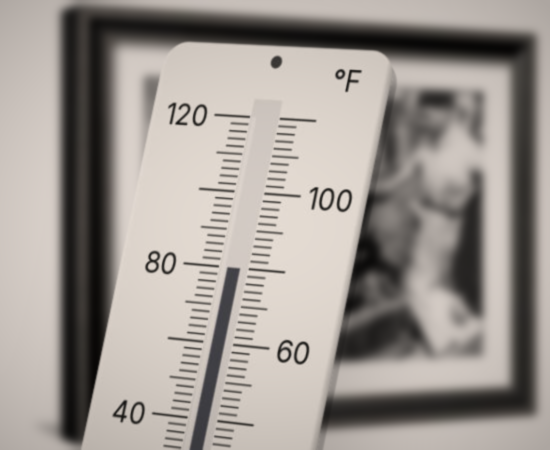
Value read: 80 °F
